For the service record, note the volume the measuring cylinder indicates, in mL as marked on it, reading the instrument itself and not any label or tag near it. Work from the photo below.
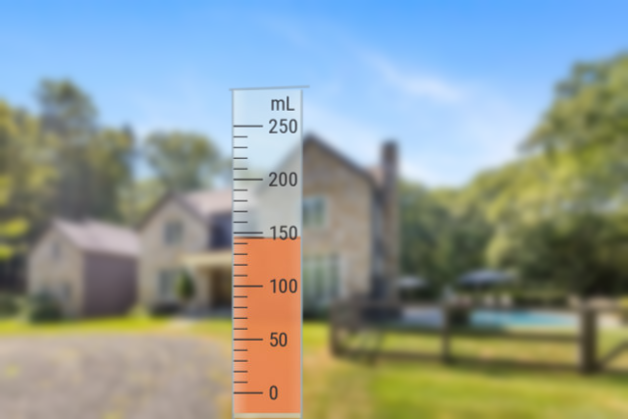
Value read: 145 mL
